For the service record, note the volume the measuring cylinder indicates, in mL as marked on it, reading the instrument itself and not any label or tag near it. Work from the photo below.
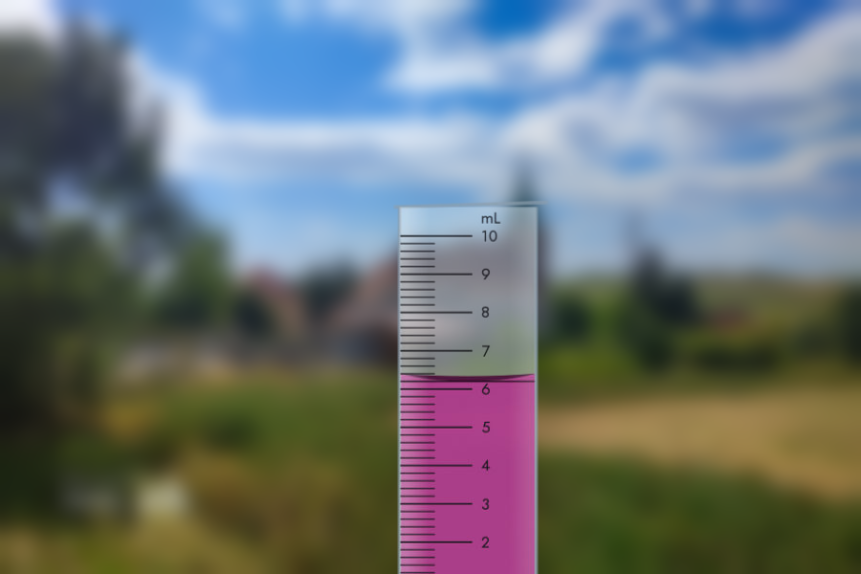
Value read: 6.2 mL
